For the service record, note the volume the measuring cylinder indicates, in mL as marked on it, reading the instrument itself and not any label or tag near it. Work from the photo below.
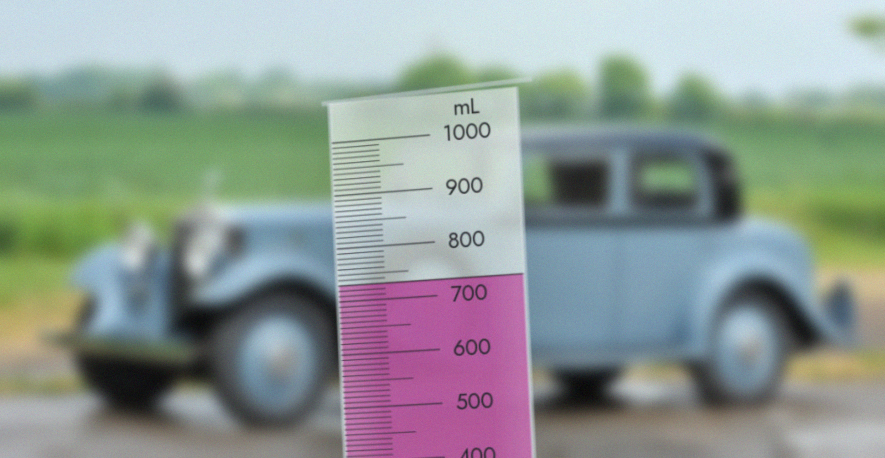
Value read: 730 mL
